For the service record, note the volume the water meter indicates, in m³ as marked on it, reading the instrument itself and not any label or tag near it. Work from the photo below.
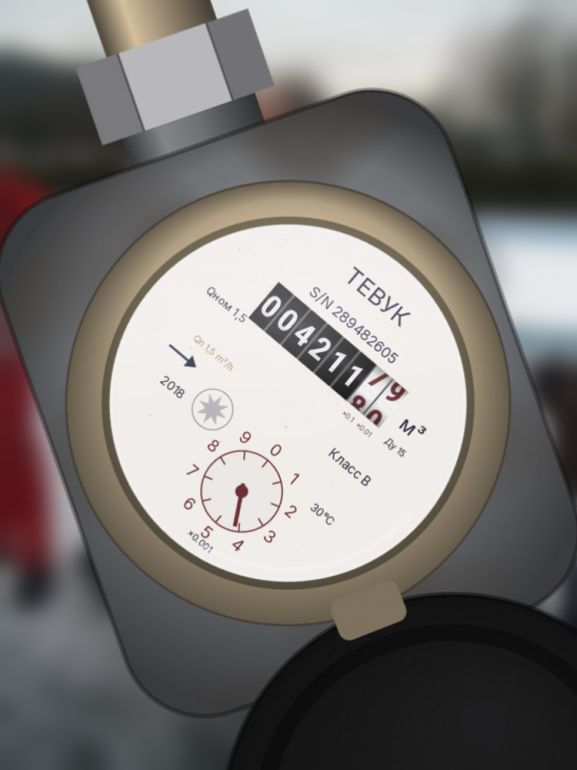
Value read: 4211.794 m³
